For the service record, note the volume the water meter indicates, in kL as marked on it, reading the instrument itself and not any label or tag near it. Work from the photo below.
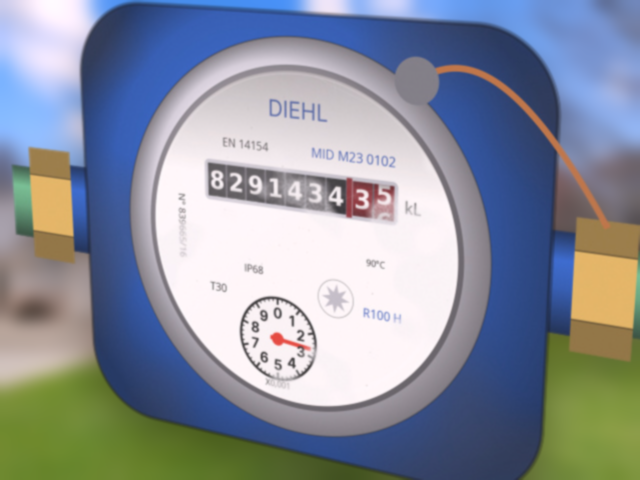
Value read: 8291434.352 kL
